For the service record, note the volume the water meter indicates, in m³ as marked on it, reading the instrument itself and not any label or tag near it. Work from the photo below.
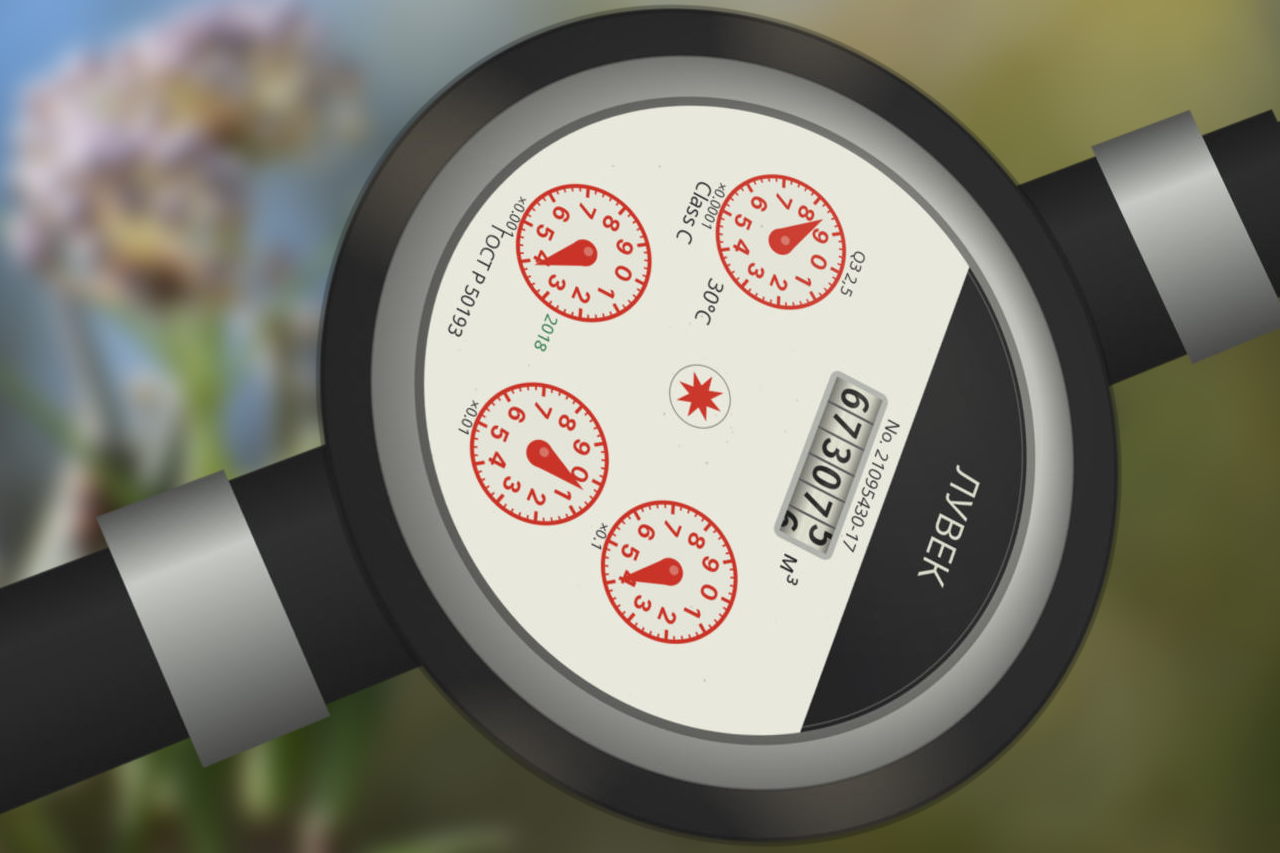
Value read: 673075.4038 m³
